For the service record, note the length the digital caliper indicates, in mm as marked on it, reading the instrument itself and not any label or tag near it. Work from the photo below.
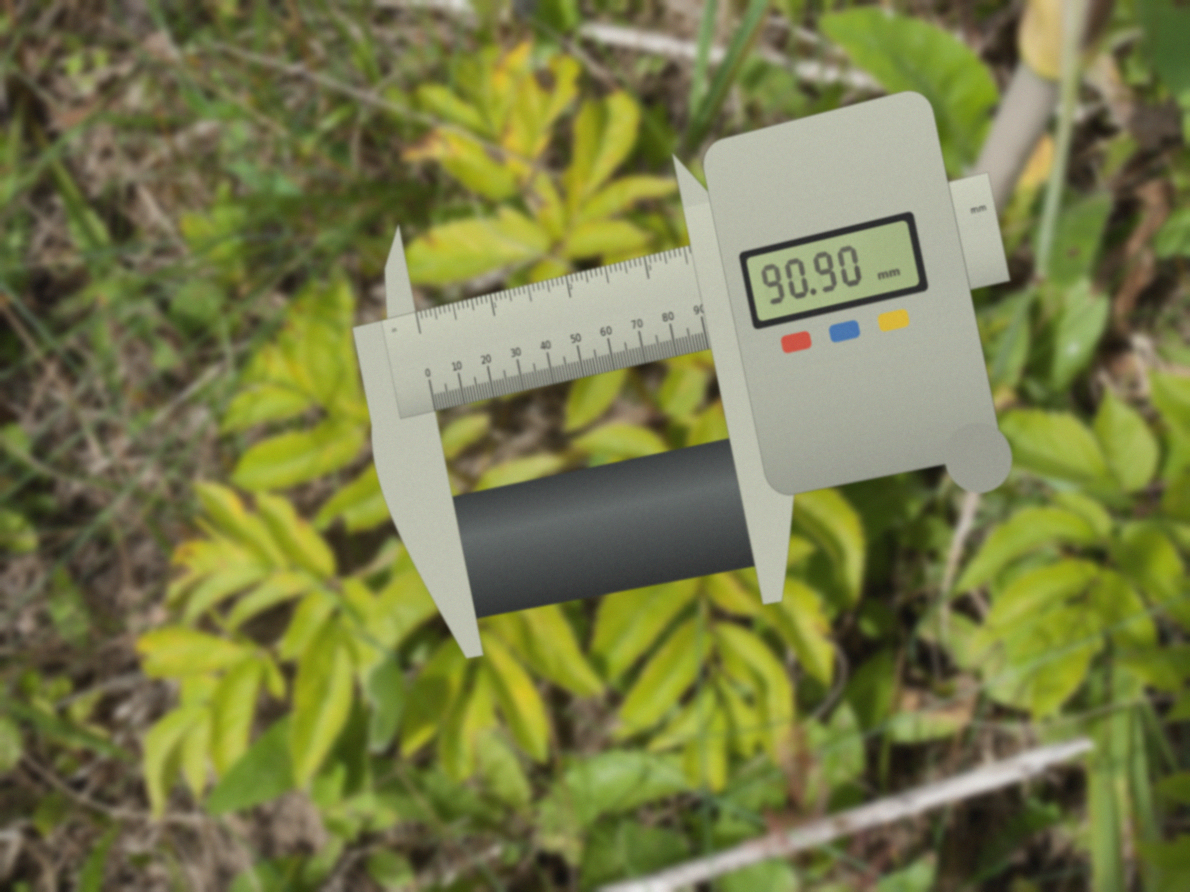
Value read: 90.90 mm
